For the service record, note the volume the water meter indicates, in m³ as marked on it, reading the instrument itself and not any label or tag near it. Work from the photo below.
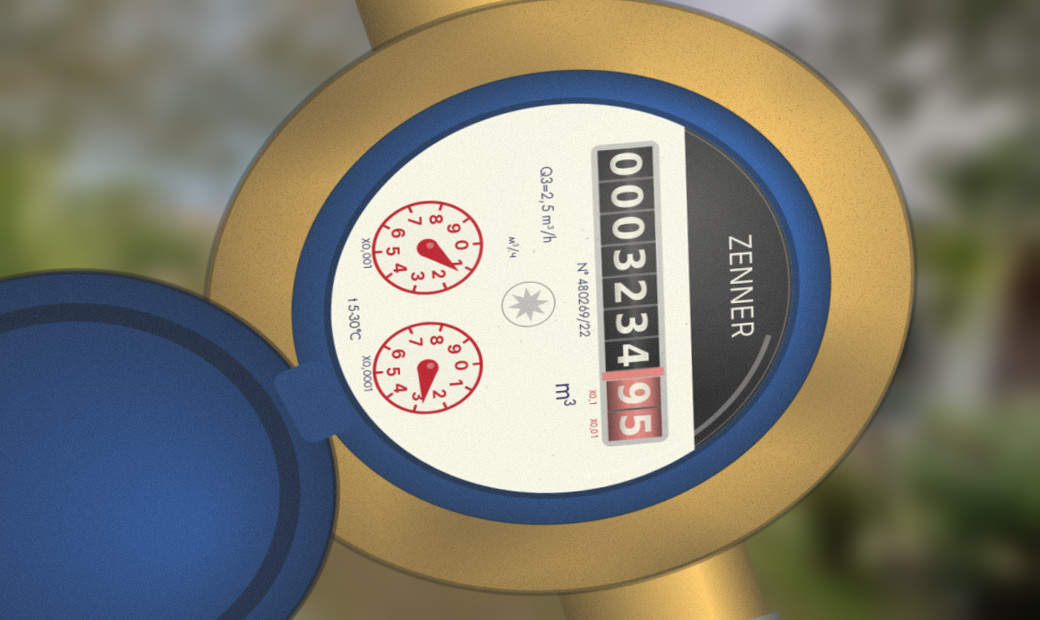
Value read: 3234.9512 m³
